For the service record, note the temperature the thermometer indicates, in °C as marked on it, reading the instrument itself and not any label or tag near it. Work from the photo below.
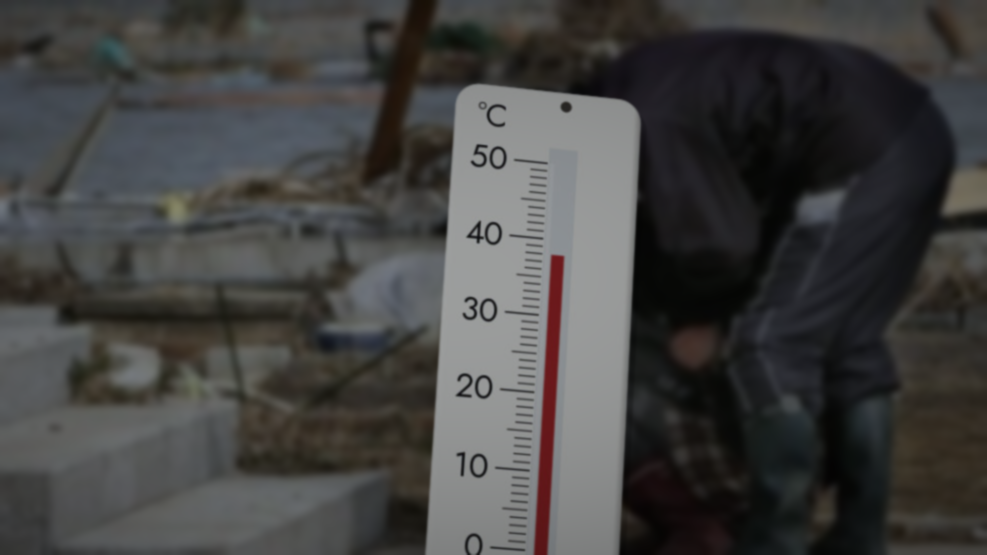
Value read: 38 °C
